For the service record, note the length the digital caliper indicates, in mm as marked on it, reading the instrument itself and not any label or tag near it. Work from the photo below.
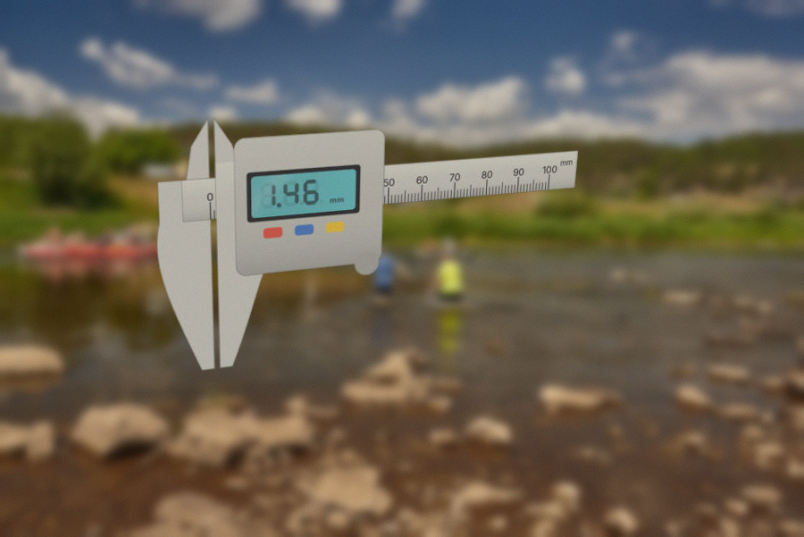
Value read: 1.46 mm
